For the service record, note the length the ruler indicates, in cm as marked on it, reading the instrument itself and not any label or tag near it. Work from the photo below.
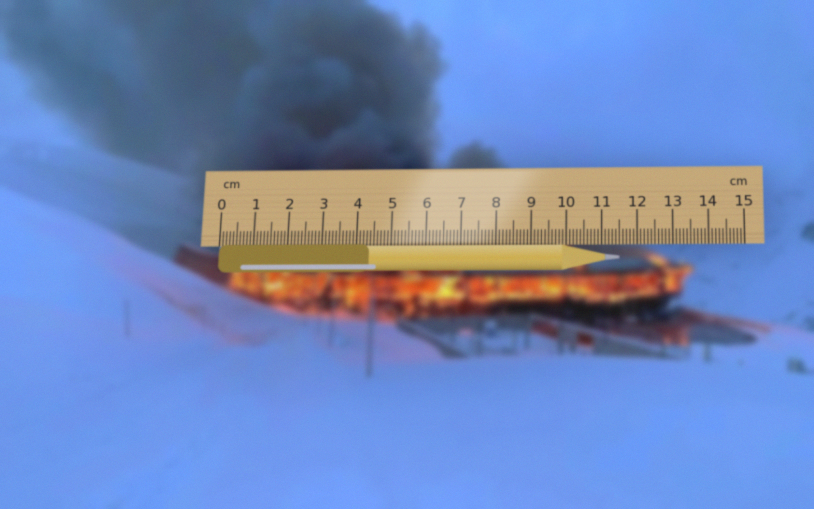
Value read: 11.5 cm
